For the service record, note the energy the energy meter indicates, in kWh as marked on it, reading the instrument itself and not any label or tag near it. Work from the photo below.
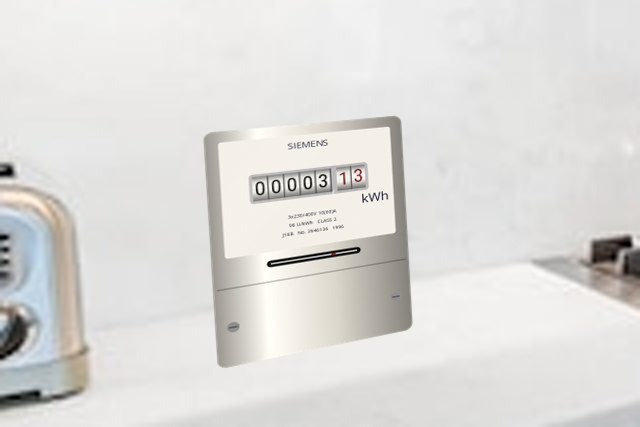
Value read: 3.13 kWh
